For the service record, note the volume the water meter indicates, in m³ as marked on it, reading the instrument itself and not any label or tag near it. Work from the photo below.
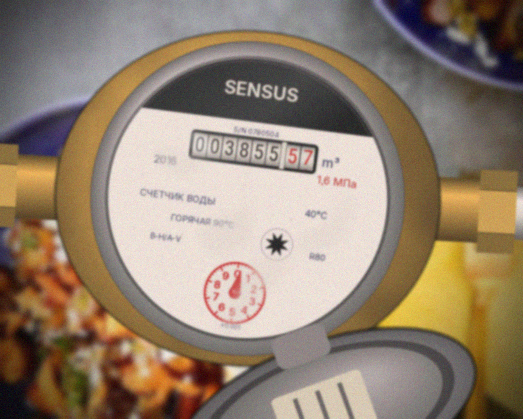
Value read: 3855.570 m³
